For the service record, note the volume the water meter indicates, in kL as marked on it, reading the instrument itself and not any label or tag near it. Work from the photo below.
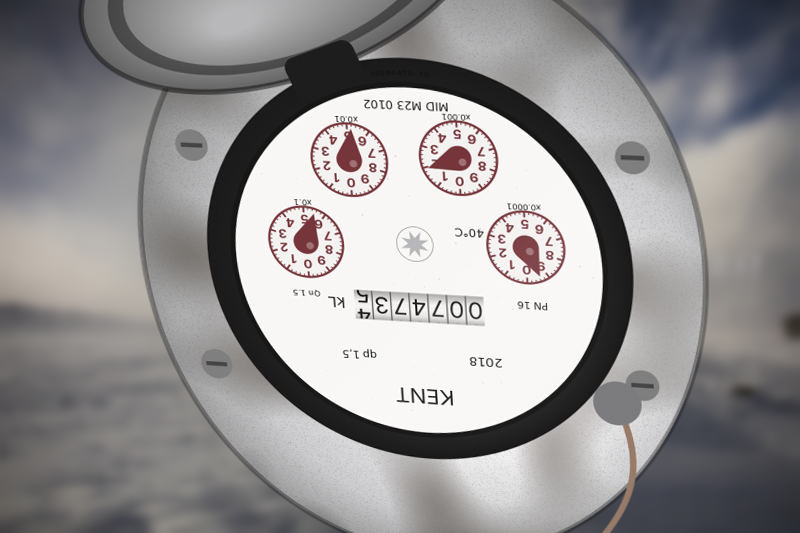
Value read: 74734.5519 kL
